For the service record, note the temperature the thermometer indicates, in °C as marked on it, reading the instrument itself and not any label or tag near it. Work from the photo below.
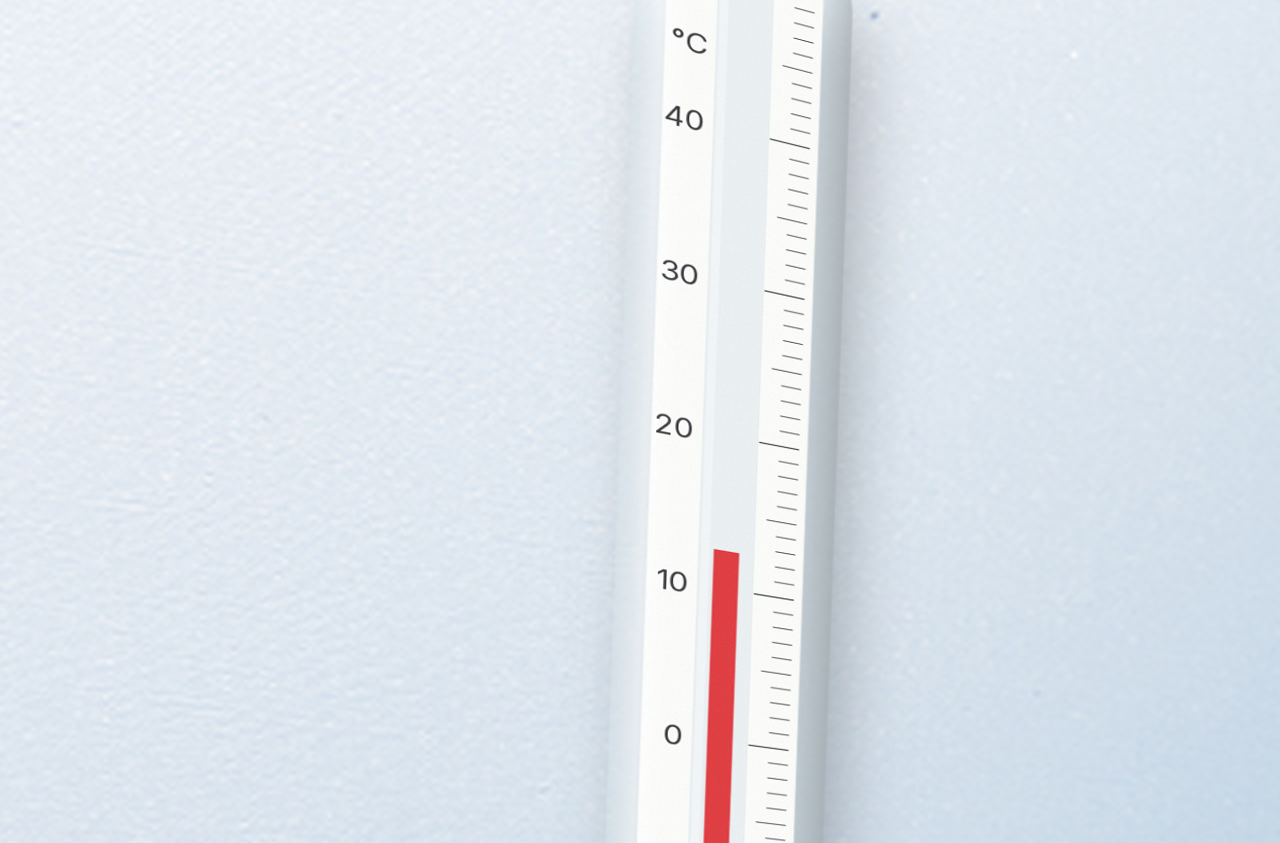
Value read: 12.5 °C
